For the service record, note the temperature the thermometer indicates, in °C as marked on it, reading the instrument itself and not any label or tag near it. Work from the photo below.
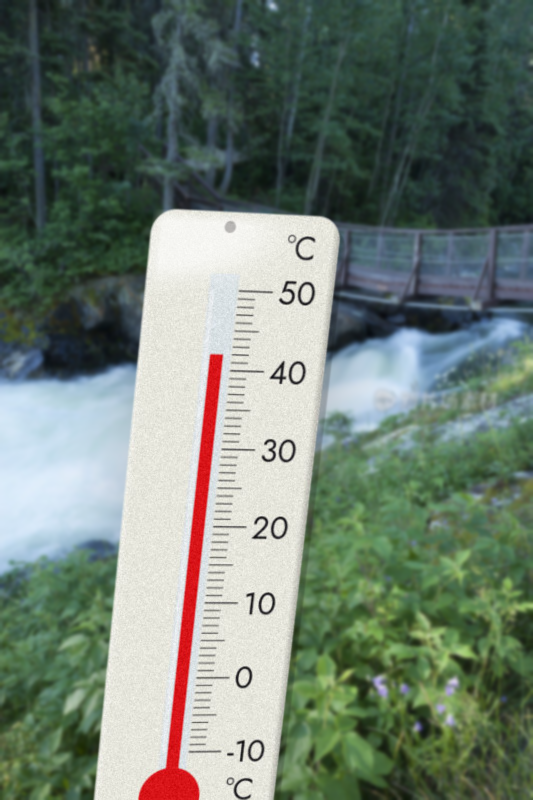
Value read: 42 °C
